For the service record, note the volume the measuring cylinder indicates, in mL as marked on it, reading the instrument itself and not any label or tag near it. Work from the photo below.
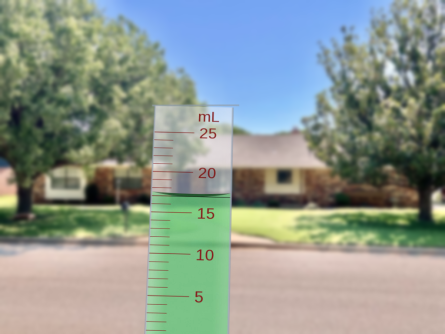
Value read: 17 mL
